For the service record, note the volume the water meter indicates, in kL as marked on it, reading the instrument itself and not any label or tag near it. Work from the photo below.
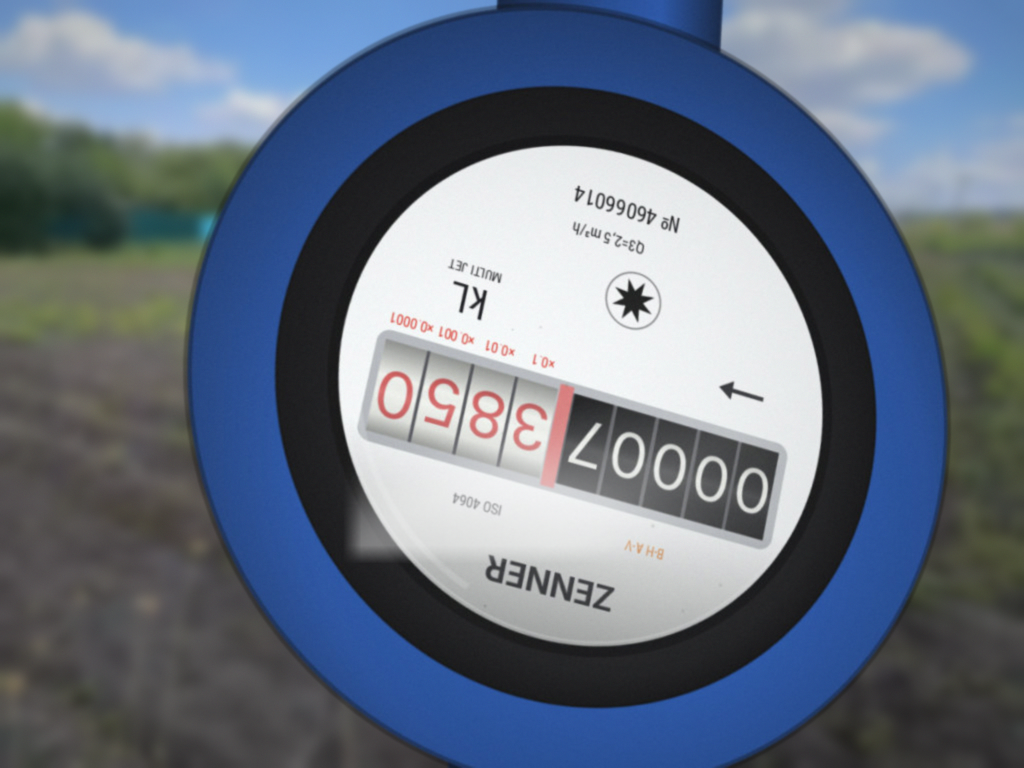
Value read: 7.3850 kL
